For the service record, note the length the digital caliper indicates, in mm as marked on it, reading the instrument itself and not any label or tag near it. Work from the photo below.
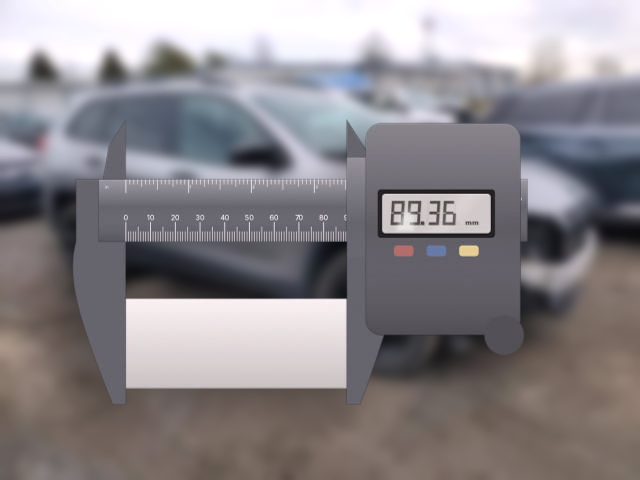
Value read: 89.36 mm
